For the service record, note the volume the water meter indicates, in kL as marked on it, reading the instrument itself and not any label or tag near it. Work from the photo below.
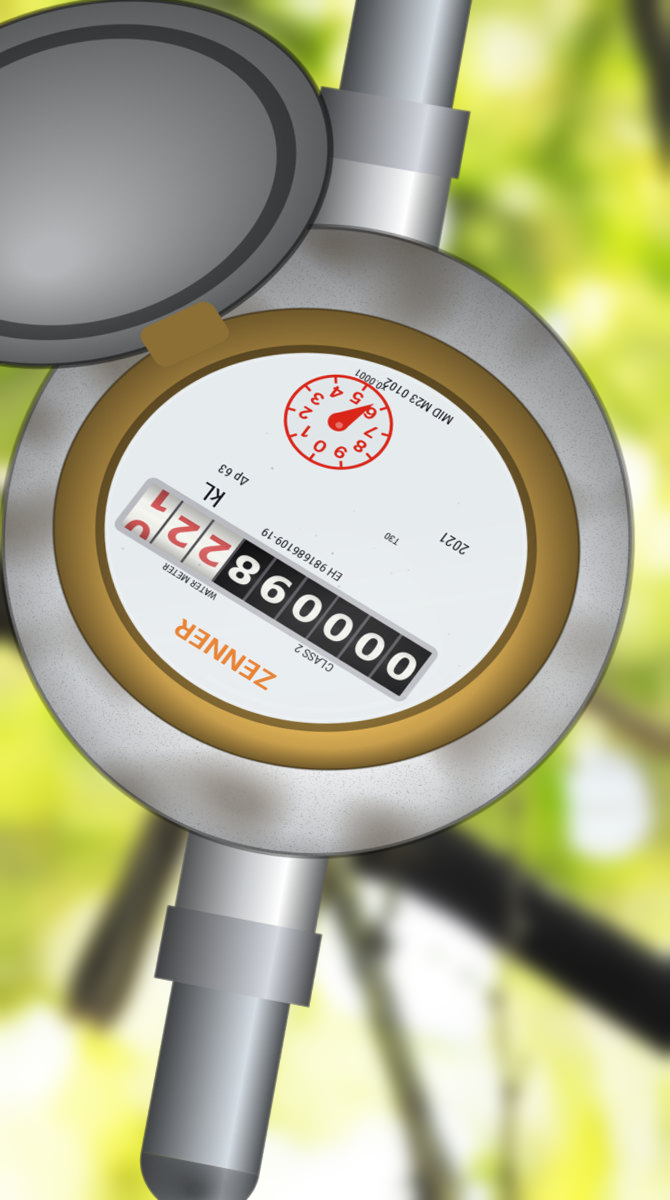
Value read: 98.2205 kL
